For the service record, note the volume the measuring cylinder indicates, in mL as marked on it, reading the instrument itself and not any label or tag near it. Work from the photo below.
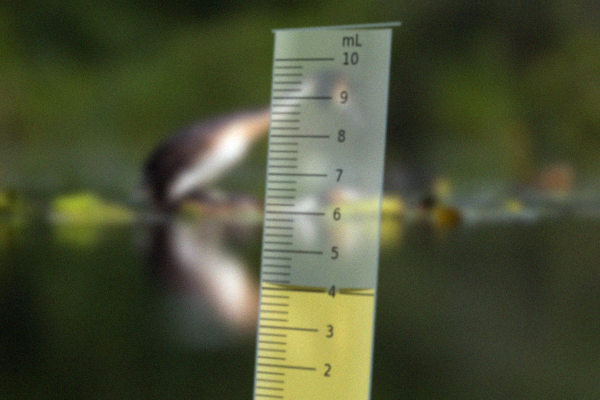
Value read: 4 mL
